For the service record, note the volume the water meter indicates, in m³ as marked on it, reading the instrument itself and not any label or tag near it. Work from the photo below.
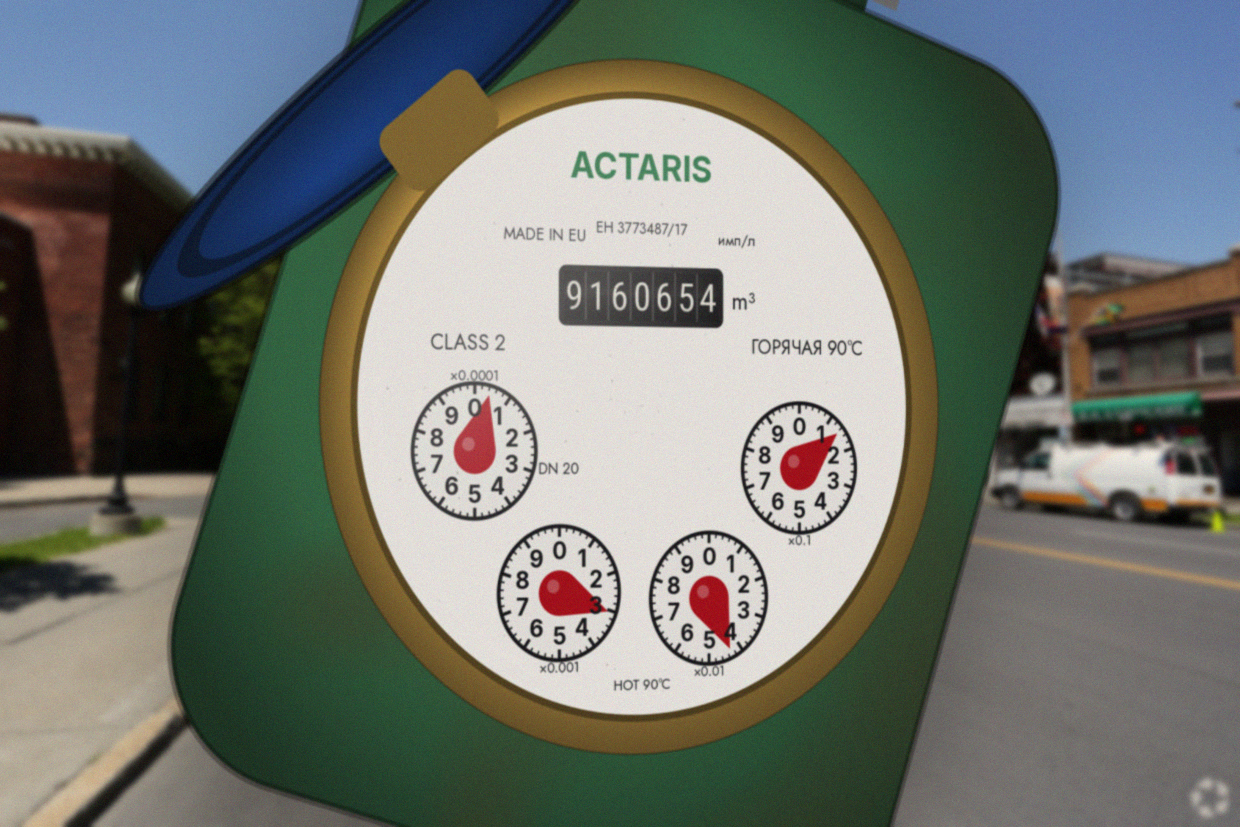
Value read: 9160654.1430 m³
